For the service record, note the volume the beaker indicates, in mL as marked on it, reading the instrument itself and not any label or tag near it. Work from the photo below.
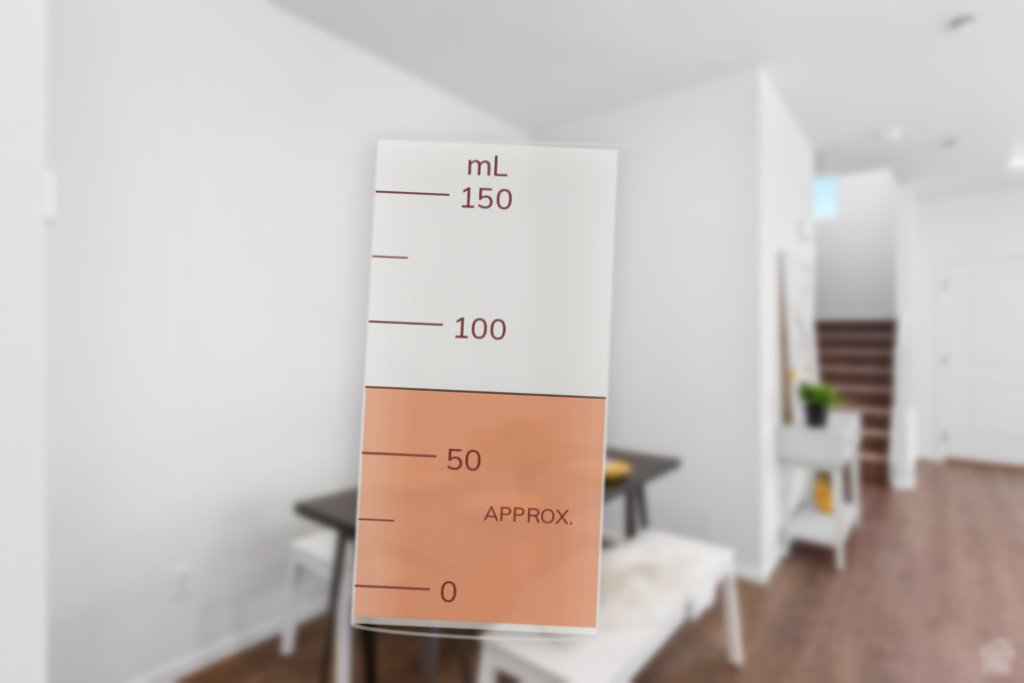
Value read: 75 mL
